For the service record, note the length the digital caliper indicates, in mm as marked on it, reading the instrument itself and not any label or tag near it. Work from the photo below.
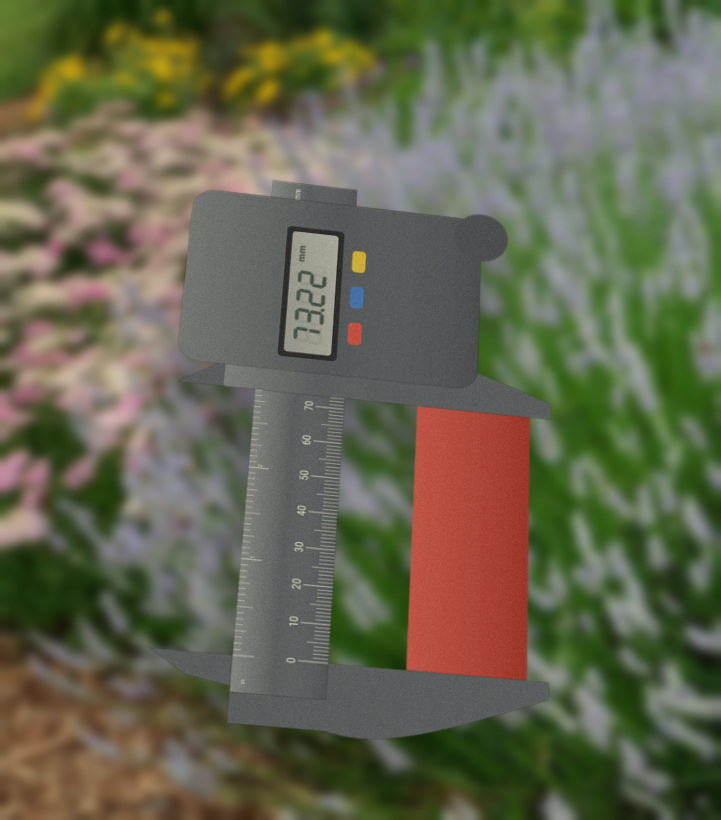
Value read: 73.22 mm
